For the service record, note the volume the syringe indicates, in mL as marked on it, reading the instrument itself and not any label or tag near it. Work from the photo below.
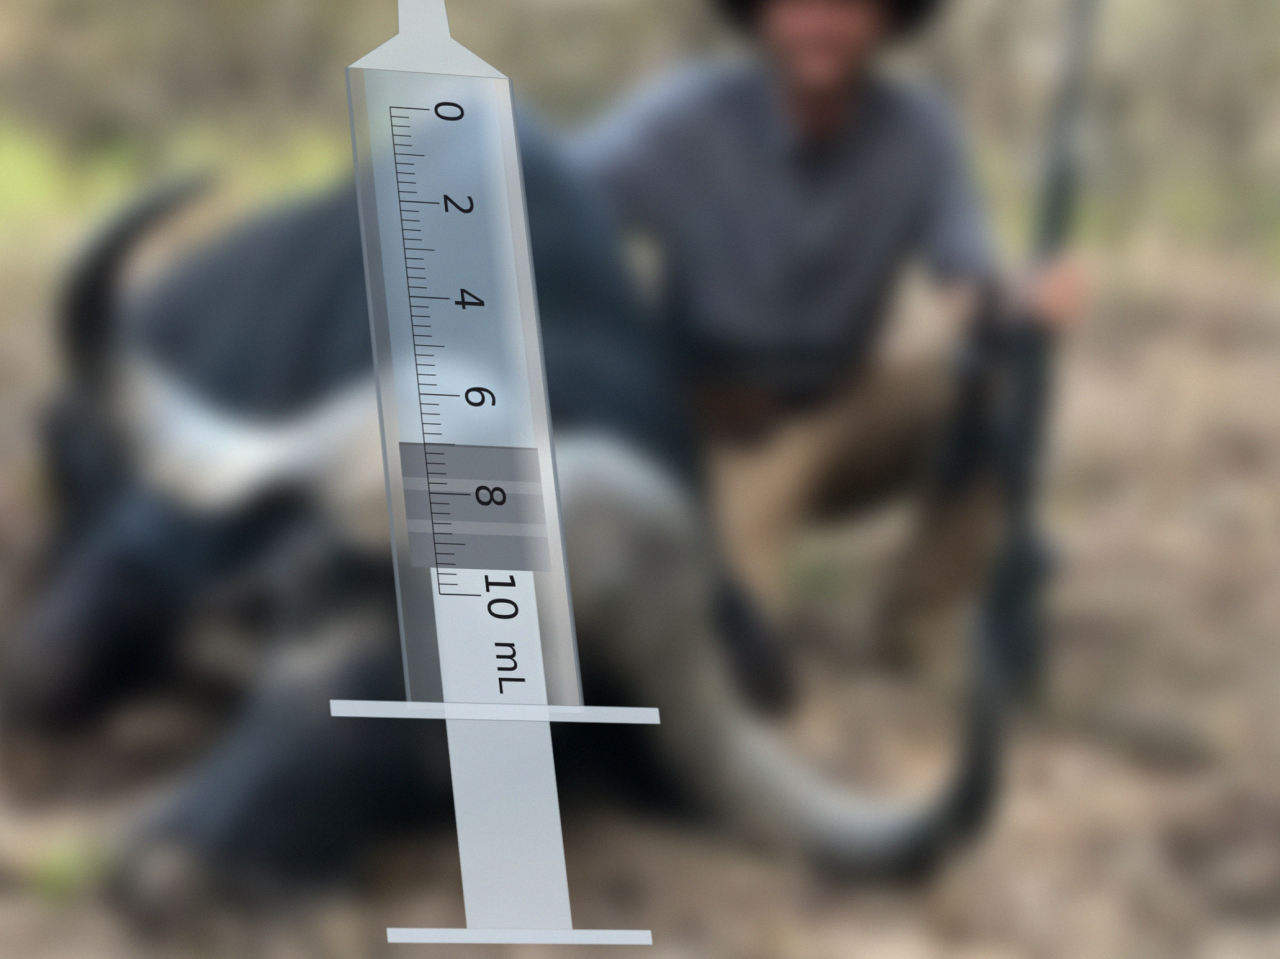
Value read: 7 mL
